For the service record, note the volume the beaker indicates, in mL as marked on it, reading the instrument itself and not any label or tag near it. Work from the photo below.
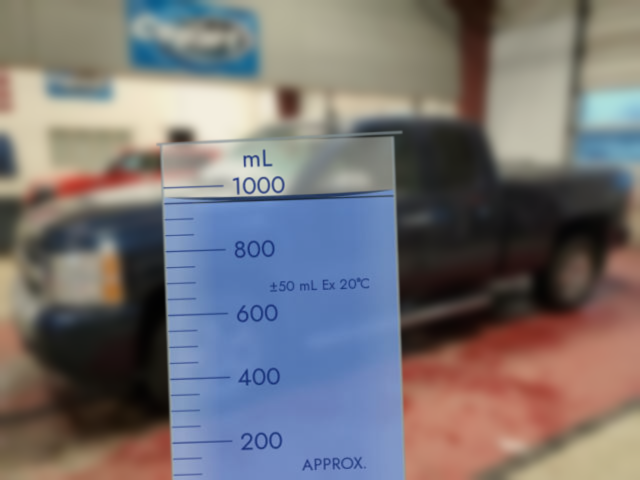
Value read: 950 mL
